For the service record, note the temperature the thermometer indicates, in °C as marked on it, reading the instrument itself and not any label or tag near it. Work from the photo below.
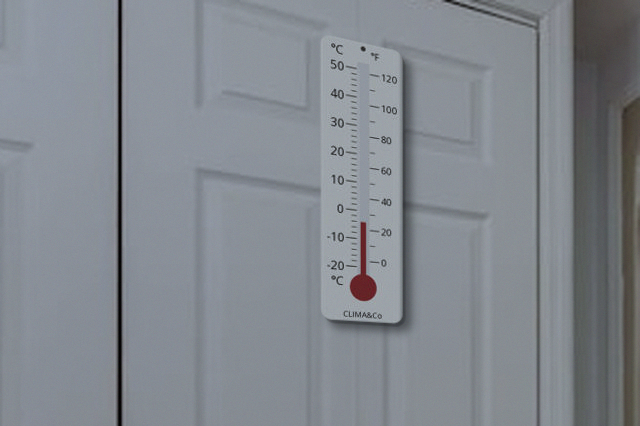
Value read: -4 °C
